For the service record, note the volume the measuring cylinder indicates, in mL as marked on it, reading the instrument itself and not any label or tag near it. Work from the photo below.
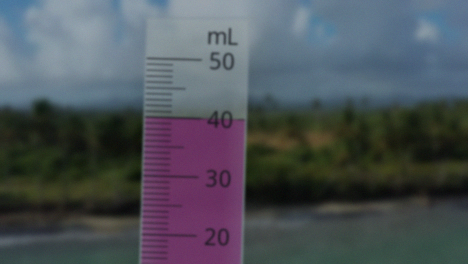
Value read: 40 mL
